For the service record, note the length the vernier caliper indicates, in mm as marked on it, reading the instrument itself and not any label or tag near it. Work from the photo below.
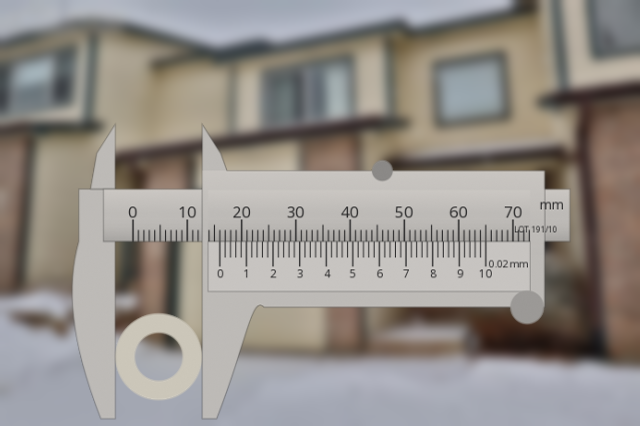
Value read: 16.0 mm
